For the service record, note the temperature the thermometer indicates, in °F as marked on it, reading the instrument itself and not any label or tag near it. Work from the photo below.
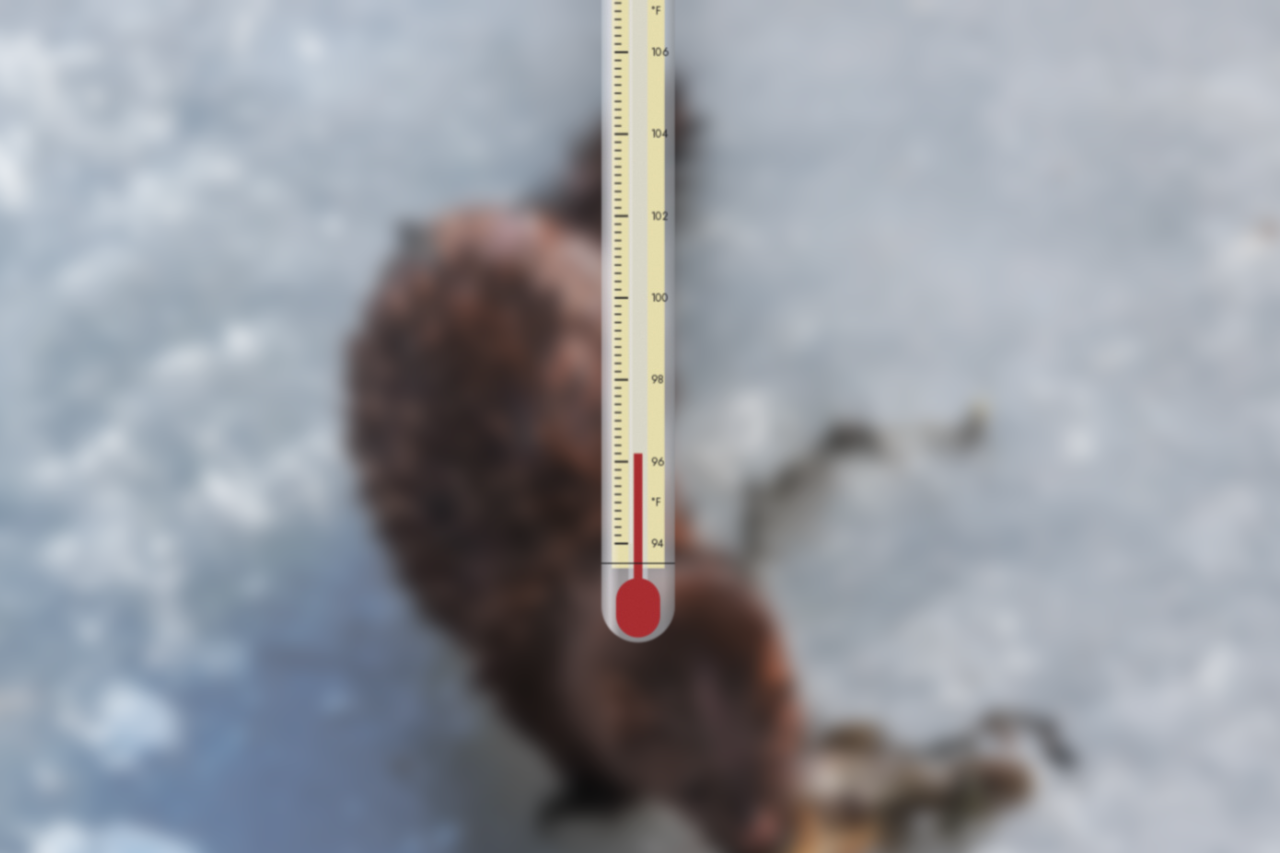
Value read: 96.2 °F
